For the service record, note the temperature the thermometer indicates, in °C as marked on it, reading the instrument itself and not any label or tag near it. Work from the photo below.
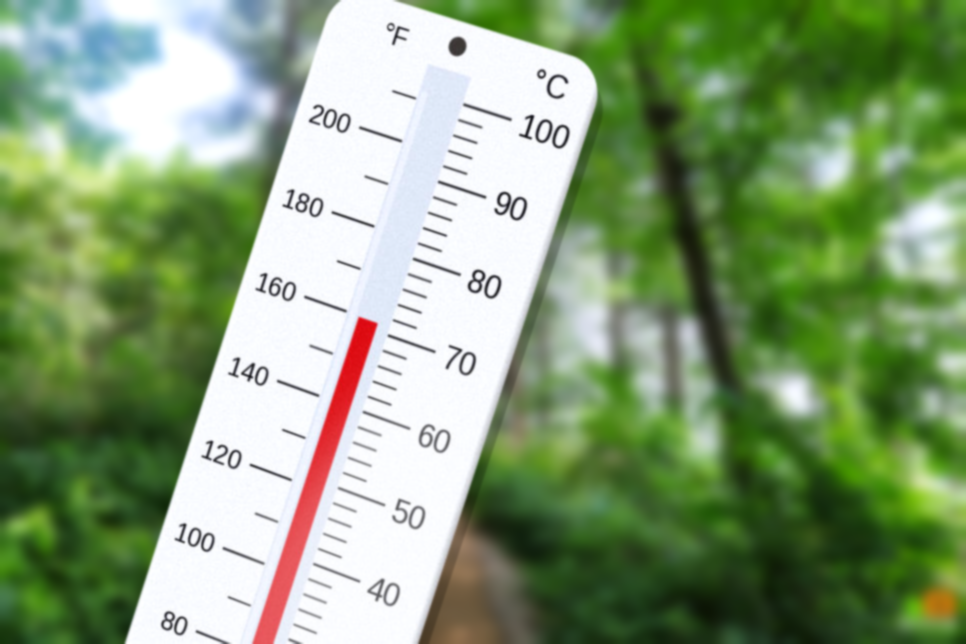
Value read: 71 °C
